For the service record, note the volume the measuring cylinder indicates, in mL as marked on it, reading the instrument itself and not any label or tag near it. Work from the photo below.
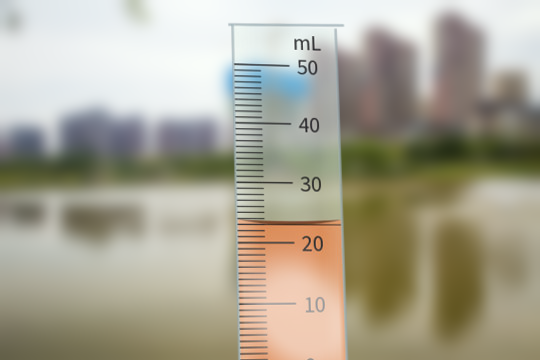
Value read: 23 mL
